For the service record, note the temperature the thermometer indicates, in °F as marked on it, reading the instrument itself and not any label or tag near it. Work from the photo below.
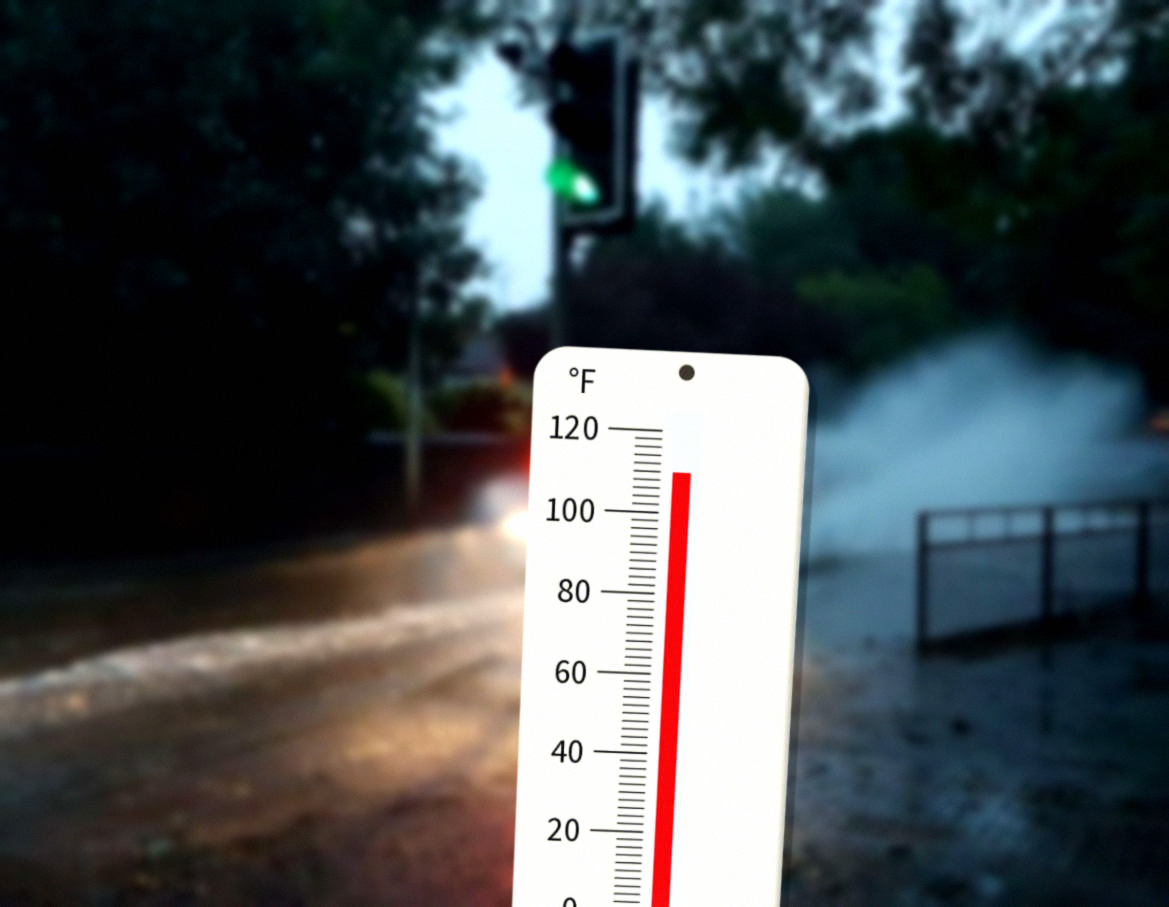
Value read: 110 °F
